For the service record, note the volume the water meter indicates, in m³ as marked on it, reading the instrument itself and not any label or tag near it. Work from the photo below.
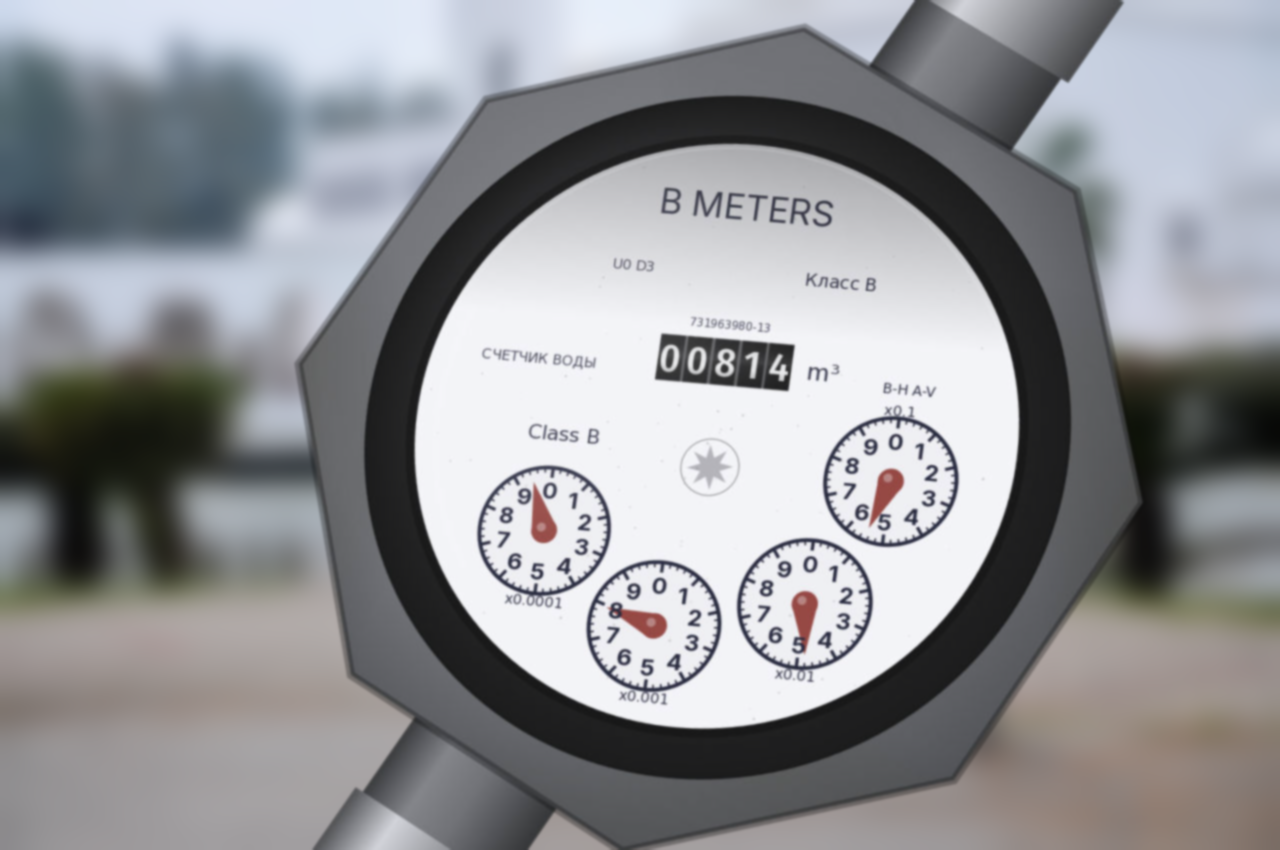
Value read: 814.5479 m³
